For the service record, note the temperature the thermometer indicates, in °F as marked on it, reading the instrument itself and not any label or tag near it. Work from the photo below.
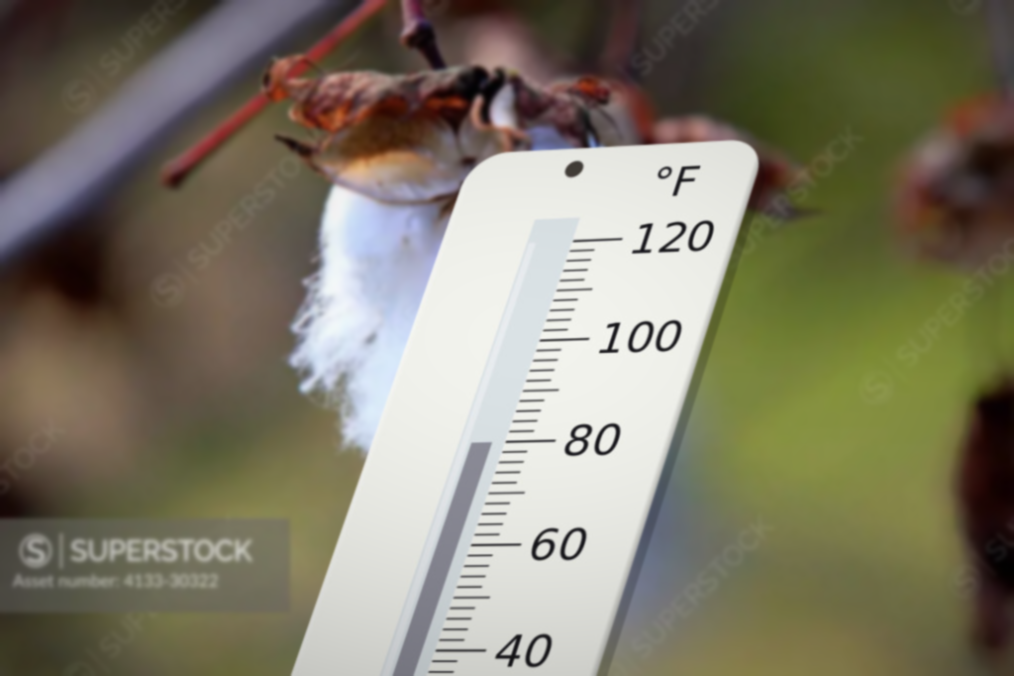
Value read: 80 °F
